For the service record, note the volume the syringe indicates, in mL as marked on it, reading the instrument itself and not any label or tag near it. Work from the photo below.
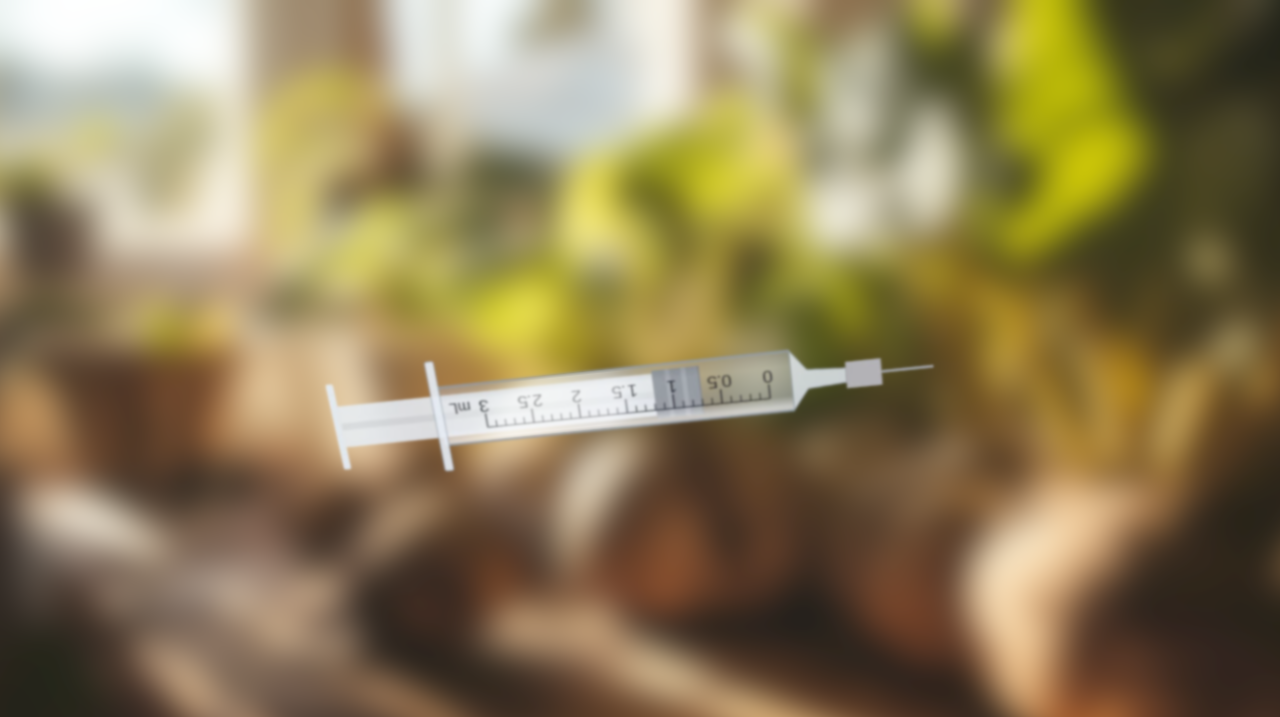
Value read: 0.7 mL
